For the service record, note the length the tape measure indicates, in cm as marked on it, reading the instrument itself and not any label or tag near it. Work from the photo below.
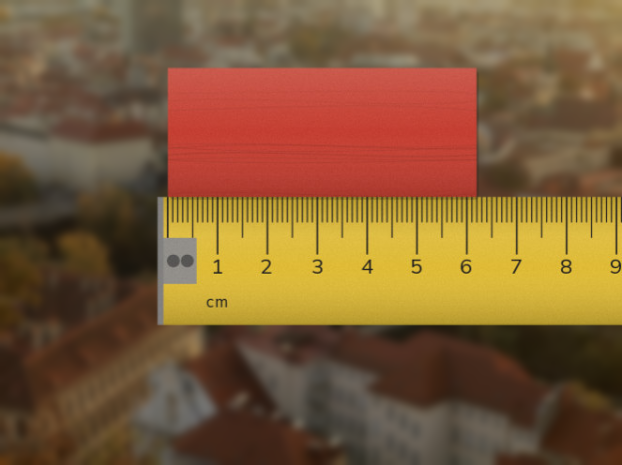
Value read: 6.2 cm
